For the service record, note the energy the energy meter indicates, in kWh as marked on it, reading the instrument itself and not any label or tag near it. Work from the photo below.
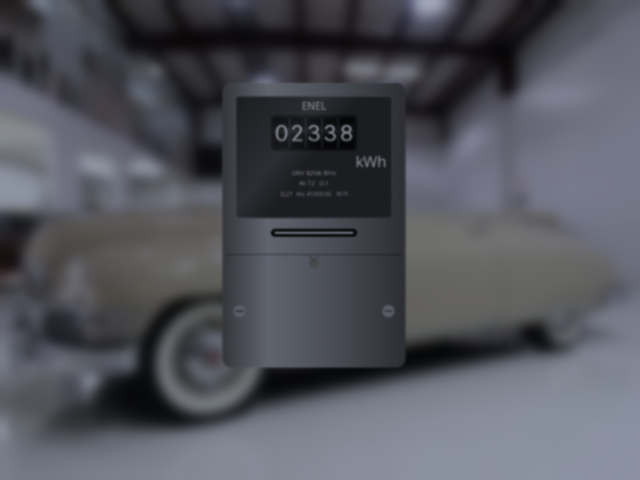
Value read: 2338 kWh
